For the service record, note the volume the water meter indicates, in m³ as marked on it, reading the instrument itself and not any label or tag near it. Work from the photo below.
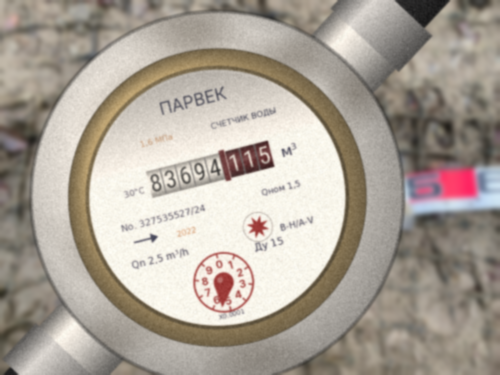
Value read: 83694.1155 m³
